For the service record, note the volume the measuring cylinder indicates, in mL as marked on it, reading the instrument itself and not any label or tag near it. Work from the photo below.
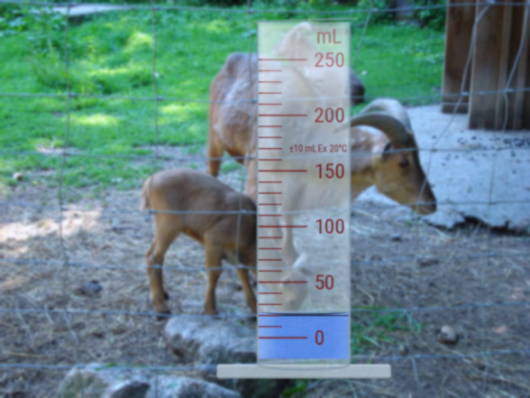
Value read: 20 mL
